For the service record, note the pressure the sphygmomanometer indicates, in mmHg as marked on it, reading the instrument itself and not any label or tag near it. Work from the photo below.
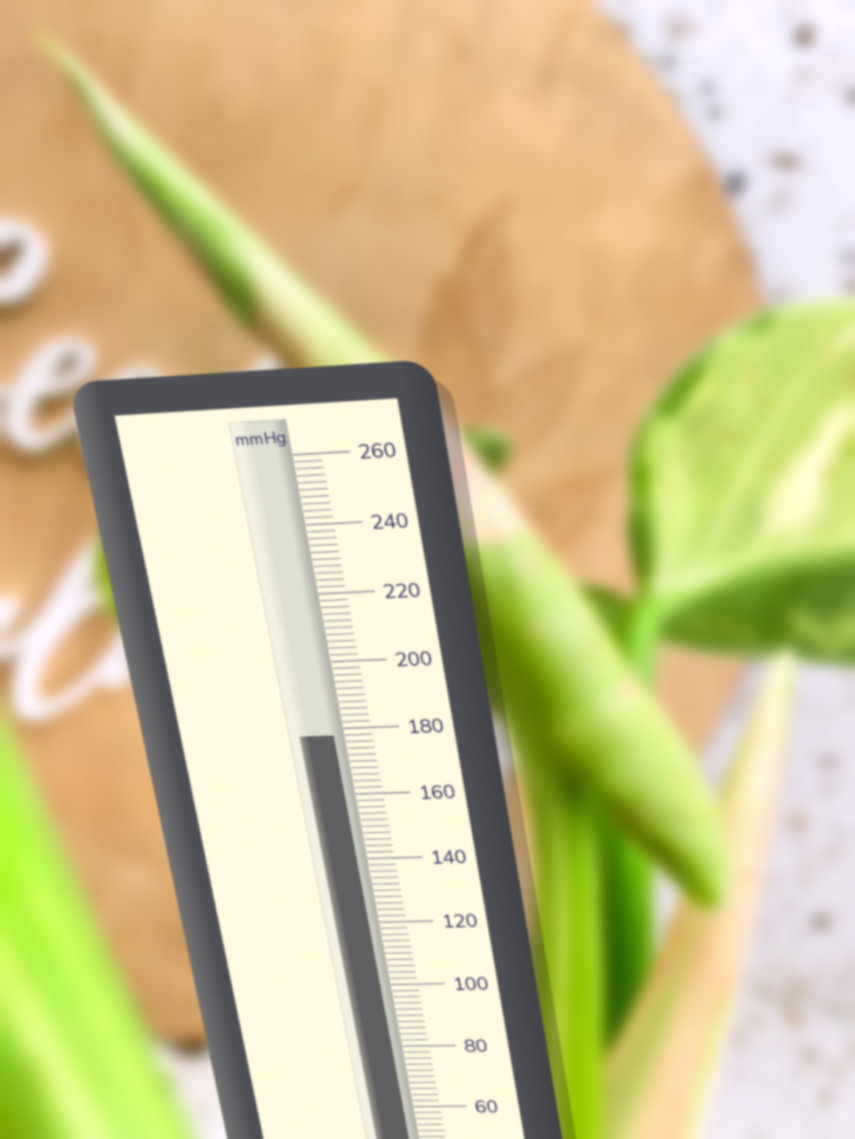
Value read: 178 mmHg
